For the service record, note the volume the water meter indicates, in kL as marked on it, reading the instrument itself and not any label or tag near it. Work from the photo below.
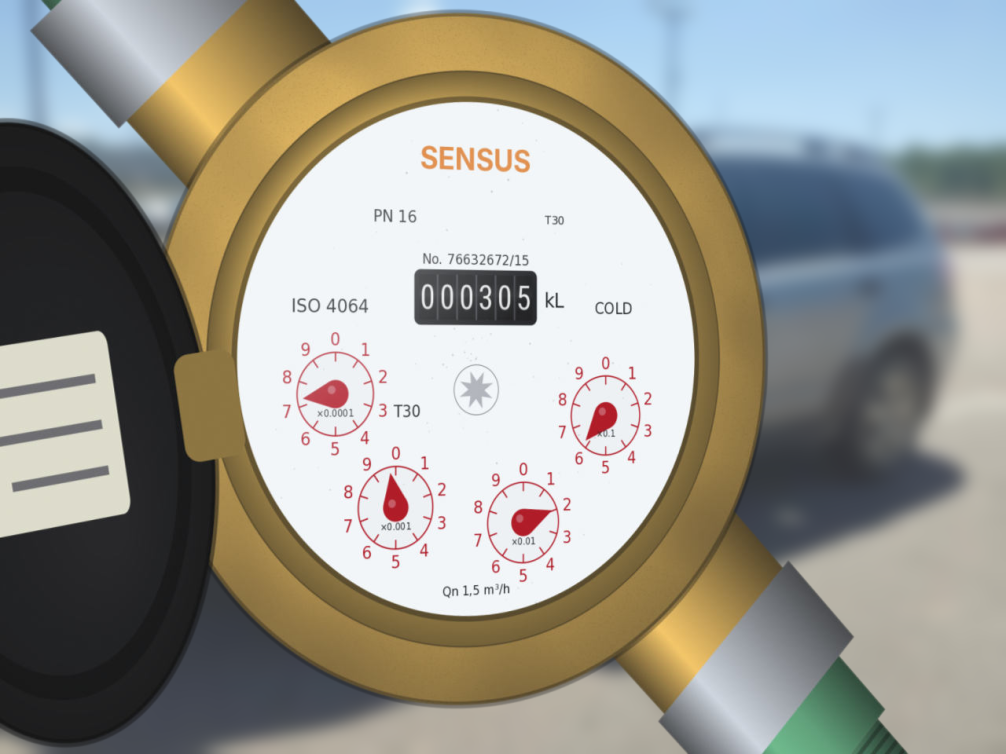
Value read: 305.6197 kL
